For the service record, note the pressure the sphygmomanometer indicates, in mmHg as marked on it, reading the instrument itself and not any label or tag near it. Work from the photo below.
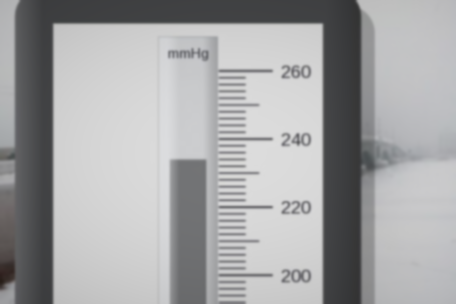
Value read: 234 mmHg
